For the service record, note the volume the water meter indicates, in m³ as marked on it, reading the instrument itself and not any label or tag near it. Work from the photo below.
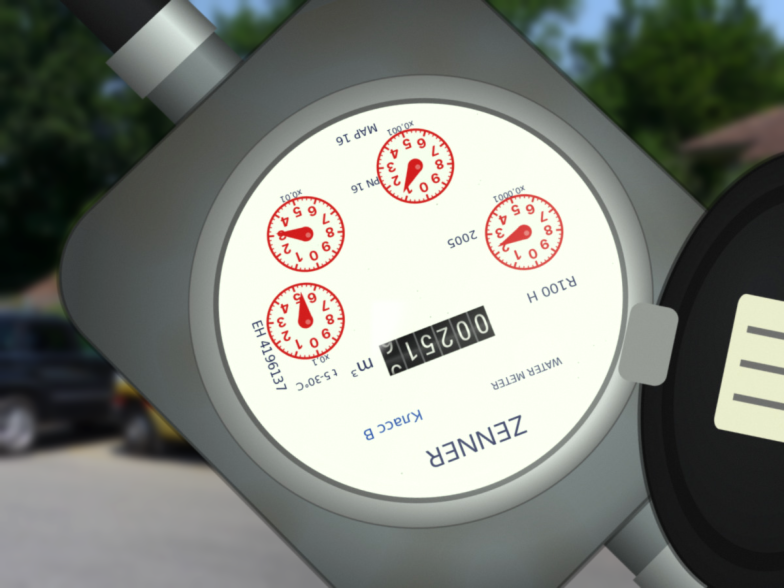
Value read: 2515.5312 m³
